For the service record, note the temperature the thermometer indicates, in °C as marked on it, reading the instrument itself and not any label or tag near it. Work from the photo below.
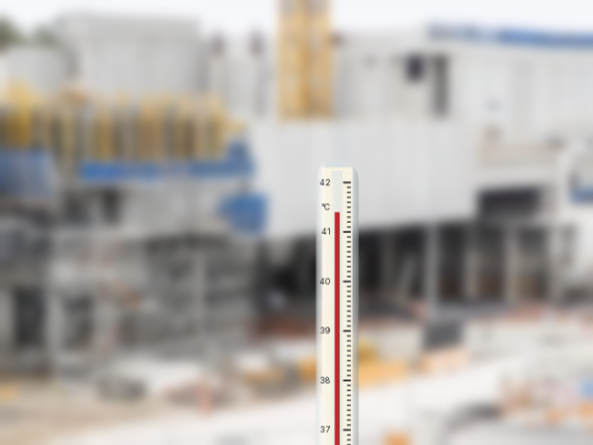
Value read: 41.4 °C
